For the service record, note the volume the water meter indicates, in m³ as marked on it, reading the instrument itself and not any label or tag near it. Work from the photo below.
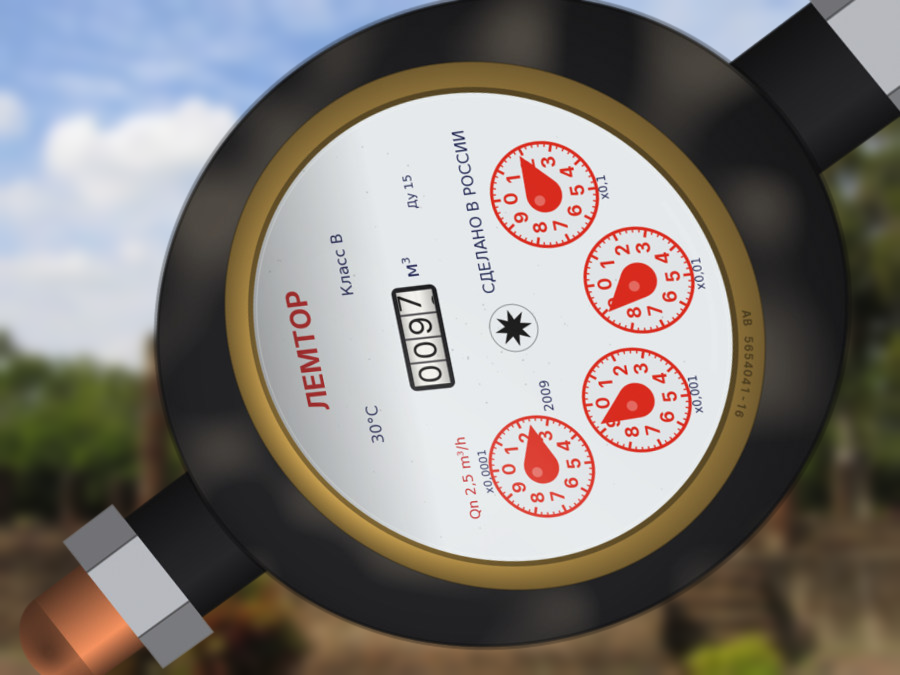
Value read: 97.1892 m³
